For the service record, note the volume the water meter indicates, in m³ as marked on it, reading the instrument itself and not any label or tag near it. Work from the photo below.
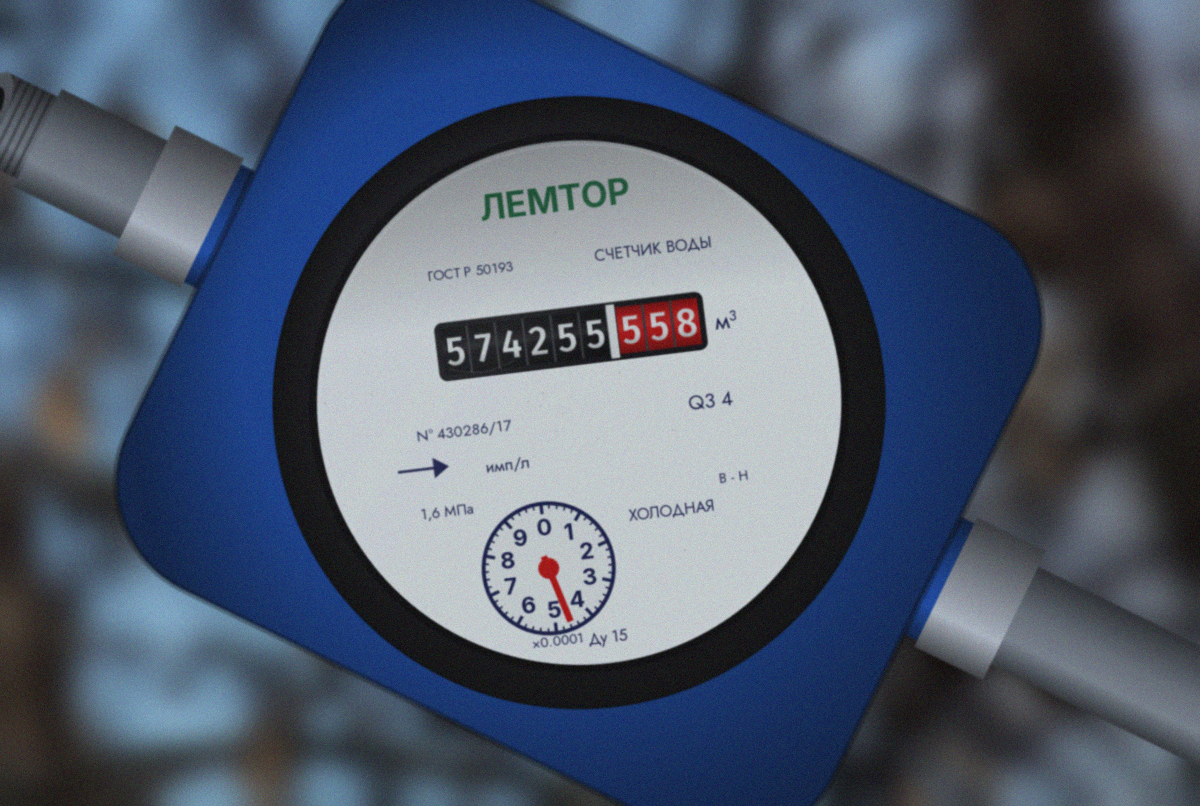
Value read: 574255.5584 m³
